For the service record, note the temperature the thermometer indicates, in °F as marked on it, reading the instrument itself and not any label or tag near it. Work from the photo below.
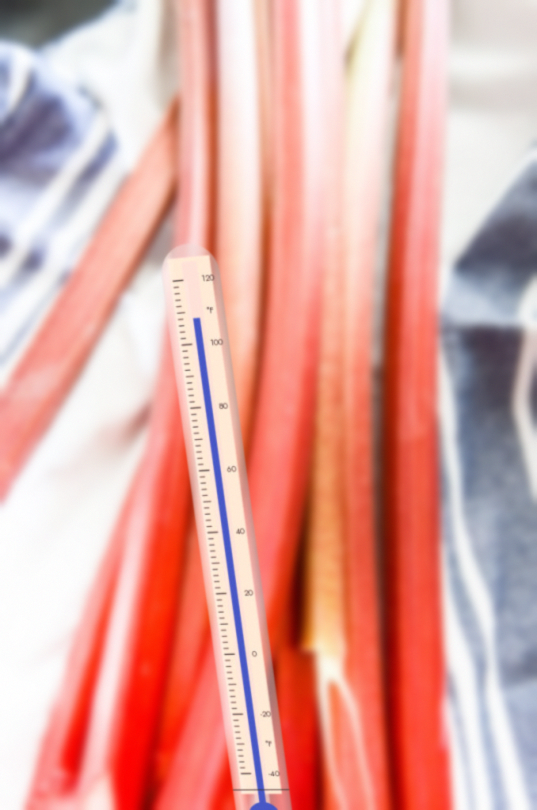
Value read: 108 °F
